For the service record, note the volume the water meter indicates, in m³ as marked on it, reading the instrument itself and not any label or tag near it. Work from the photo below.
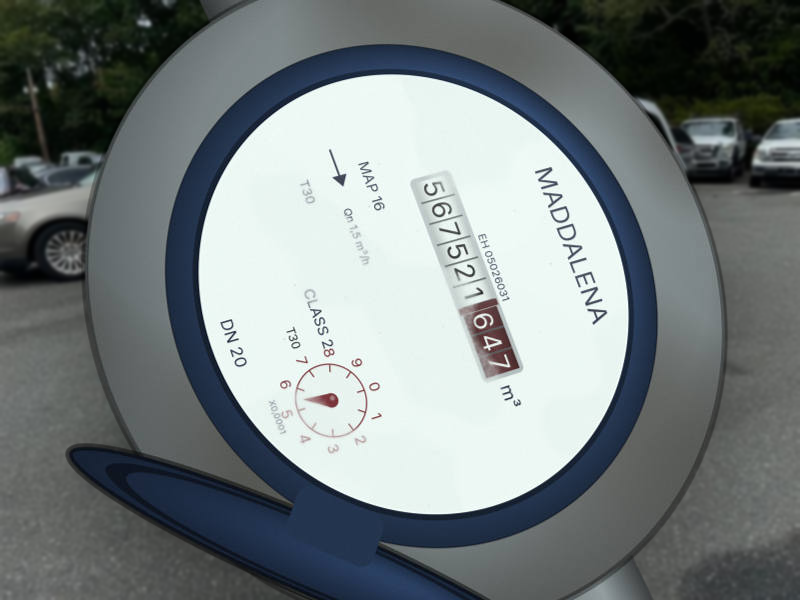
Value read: 567521.6475 m³
